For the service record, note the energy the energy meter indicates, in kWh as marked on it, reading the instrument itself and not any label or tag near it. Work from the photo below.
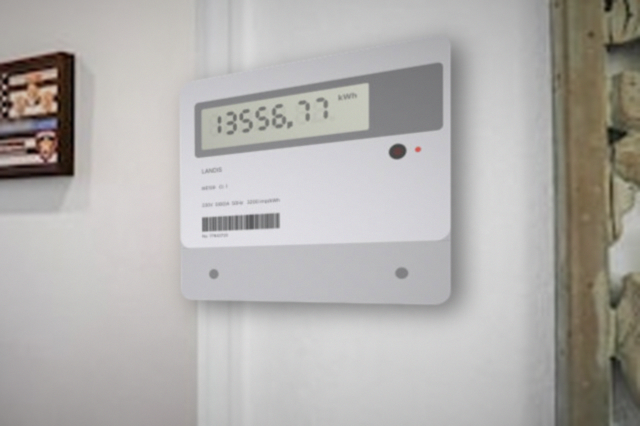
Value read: 13556.77 kWh
